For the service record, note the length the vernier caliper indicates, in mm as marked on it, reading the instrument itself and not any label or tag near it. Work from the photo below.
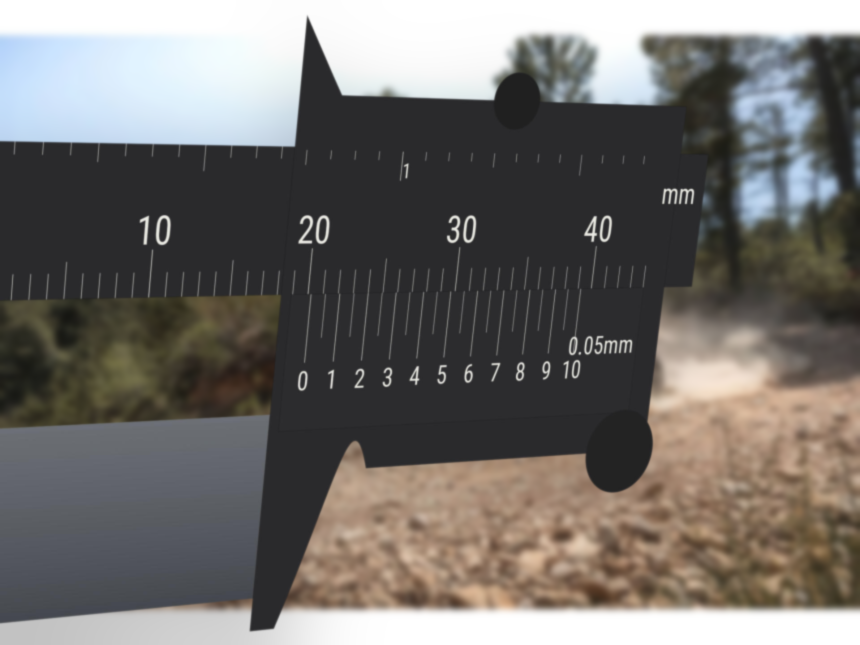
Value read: 20.2 mm
